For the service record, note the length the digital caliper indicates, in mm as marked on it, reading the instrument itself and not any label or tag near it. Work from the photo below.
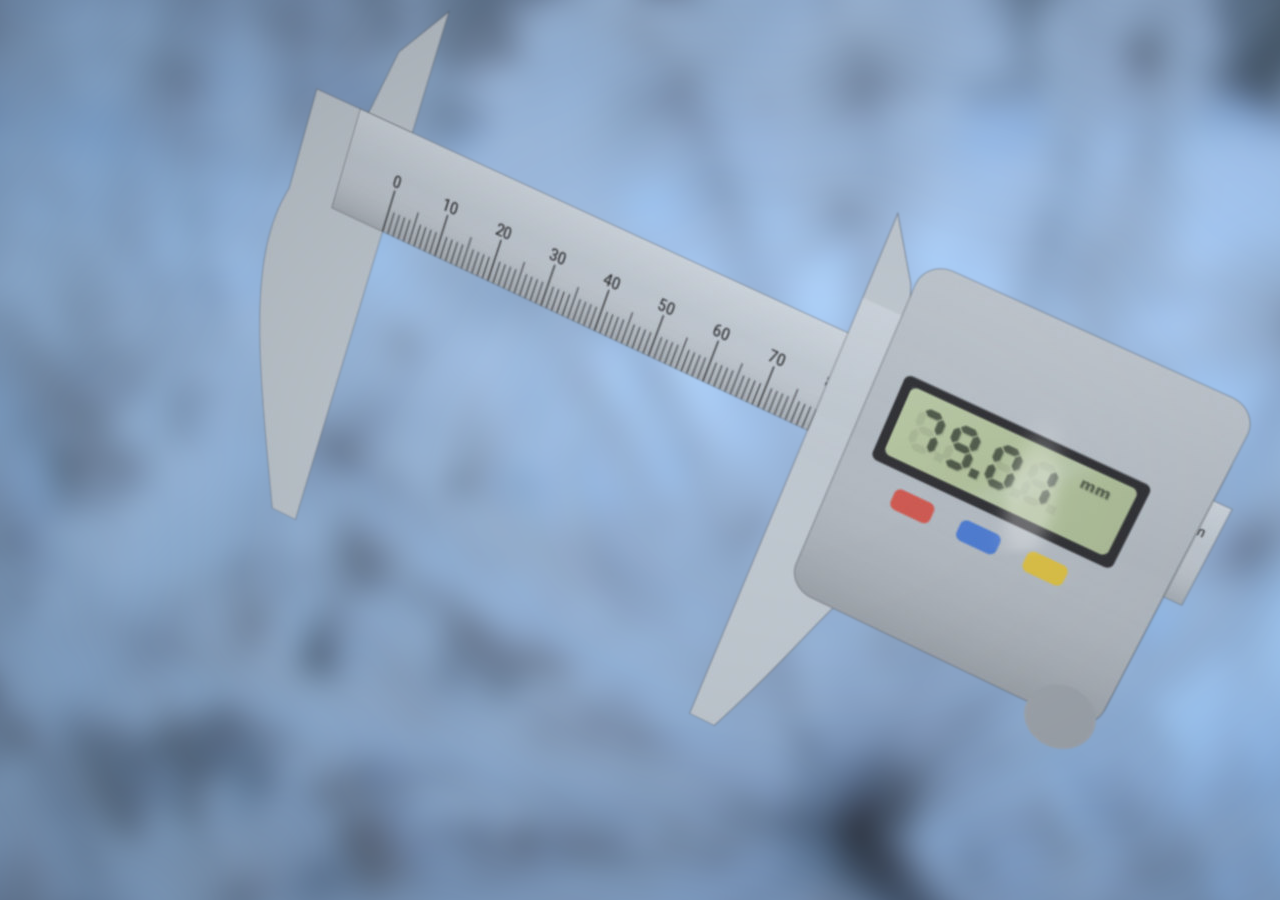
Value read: 79.01 mm
